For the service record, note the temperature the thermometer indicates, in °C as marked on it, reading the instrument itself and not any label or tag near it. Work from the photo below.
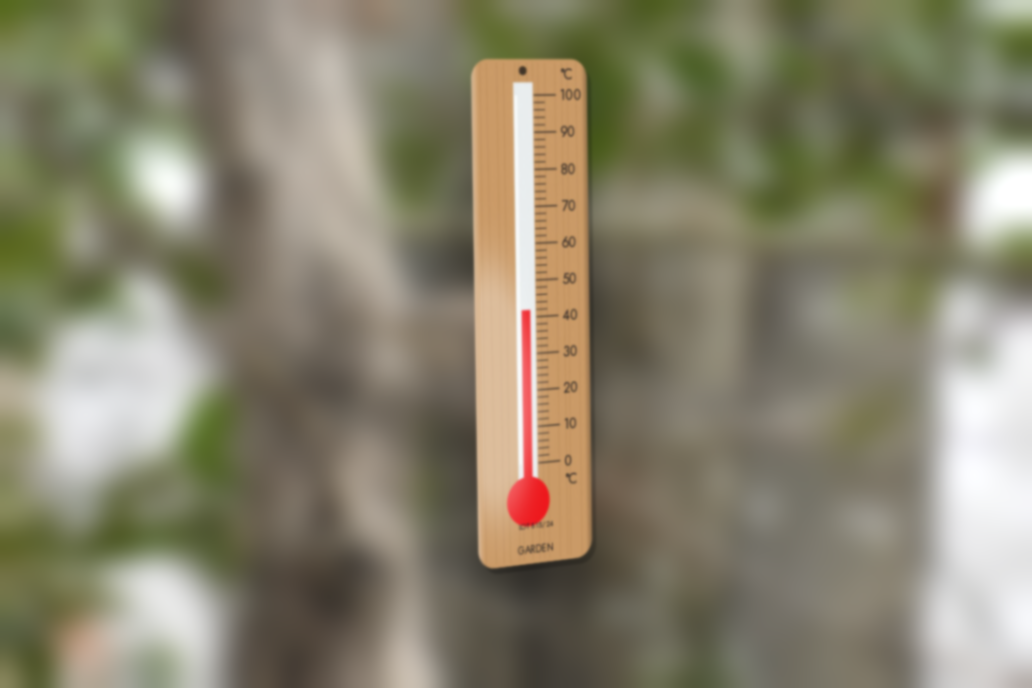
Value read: 42 °C
